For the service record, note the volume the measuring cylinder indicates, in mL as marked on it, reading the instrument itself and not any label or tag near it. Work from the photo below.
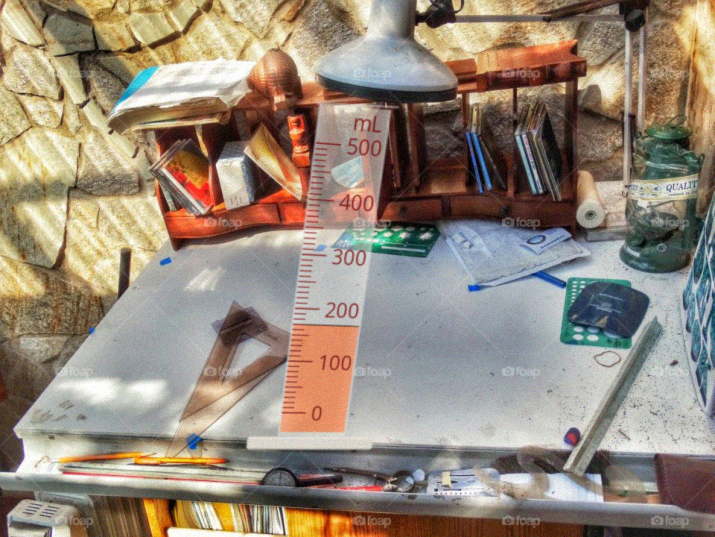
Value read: 170 mL
